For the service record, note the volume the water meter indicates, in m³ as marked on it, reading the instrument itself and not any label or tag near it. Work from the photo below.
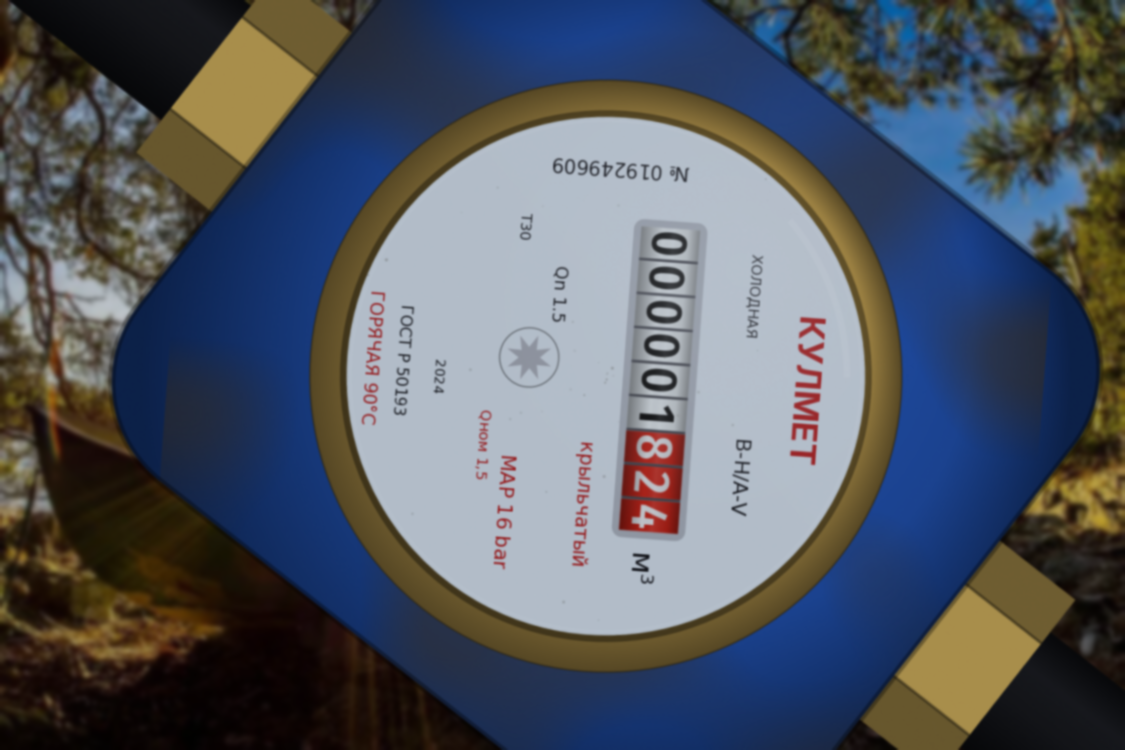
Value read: 1.824 m³
